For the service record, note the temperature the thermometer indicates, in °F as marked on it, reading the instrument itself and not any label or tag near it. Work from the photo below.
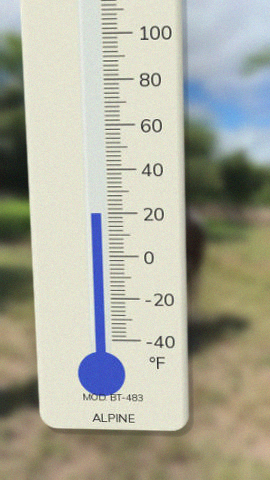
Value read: 20 °F
